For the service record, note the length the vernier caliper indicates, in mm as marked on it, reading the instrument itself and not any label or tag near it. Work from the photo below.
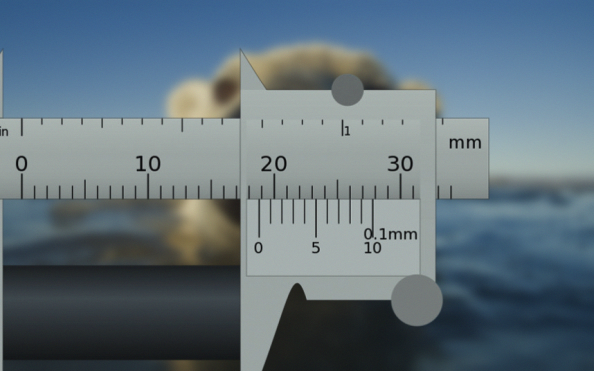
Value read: 18.8 mm
